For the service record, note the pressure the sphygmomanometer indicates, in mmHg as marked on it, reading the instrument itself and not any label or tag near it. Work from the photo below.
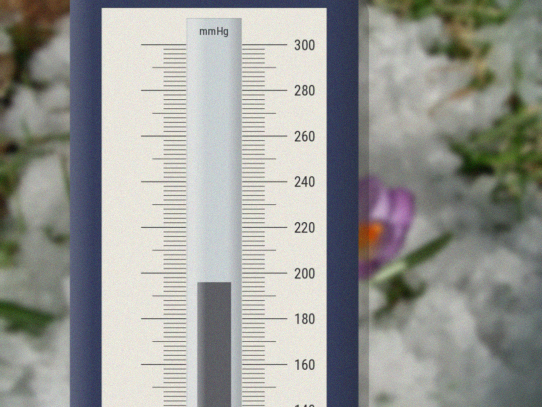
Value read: 196 mmHg
